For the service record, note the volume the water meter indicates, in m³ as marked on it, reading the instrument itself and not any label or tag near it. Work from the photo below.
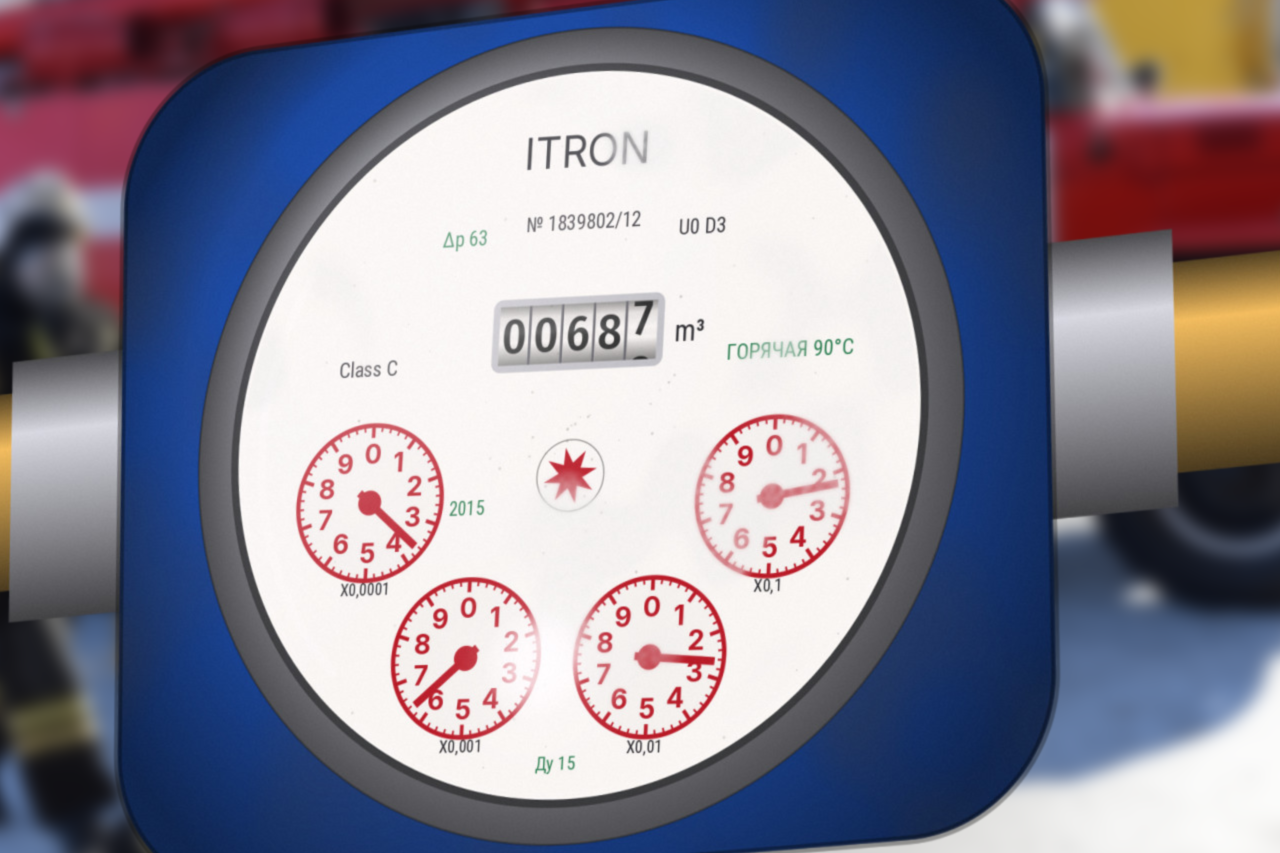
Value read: 687.2263 m³
